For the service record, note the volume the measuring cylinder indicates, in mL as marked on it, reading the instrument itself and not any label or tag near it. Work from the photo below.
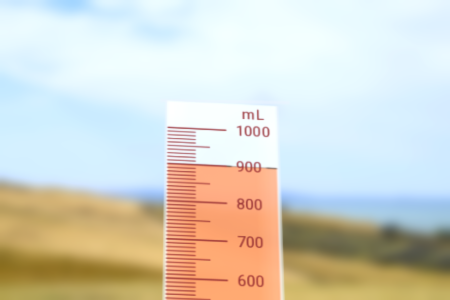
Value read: 900 mL
